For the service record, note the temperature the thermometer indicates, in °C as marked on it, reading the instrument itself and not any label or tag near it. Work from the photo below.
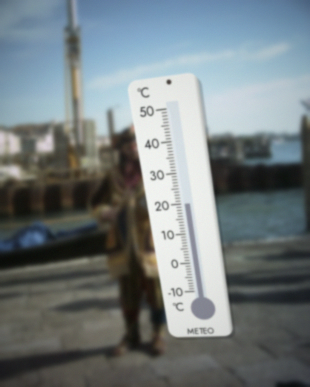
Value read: 20 °C
